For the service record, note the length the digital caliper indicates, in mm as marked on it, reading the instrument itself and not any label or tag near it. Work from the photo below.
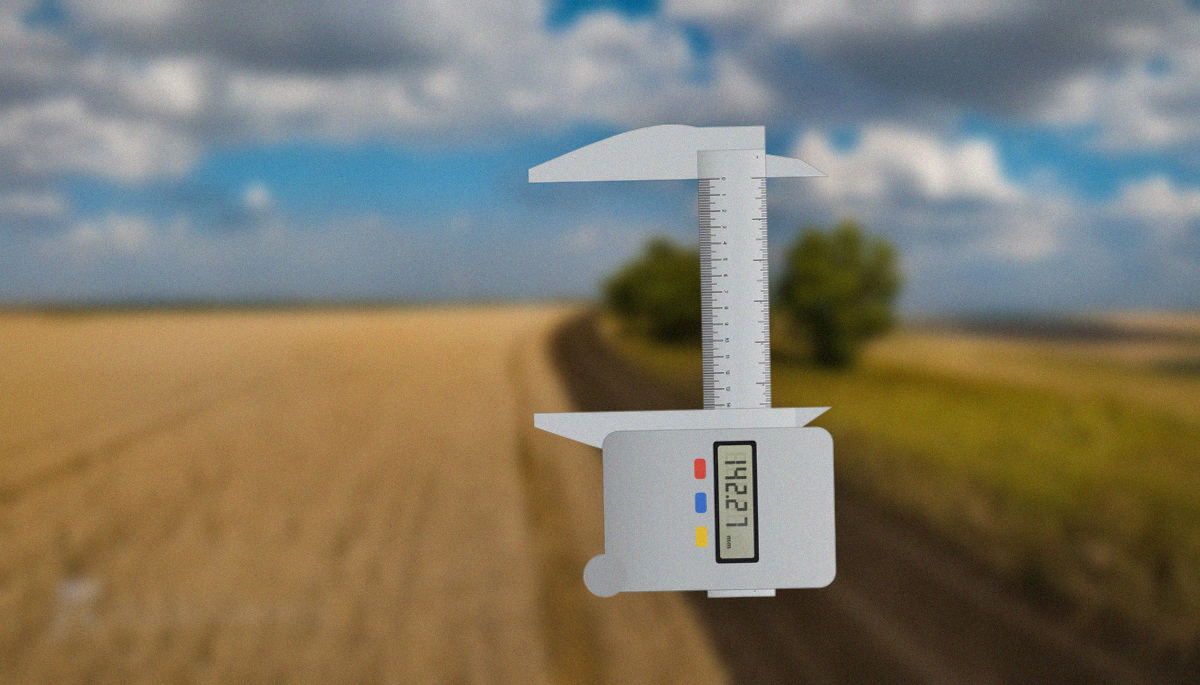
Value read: 142.27 mm
